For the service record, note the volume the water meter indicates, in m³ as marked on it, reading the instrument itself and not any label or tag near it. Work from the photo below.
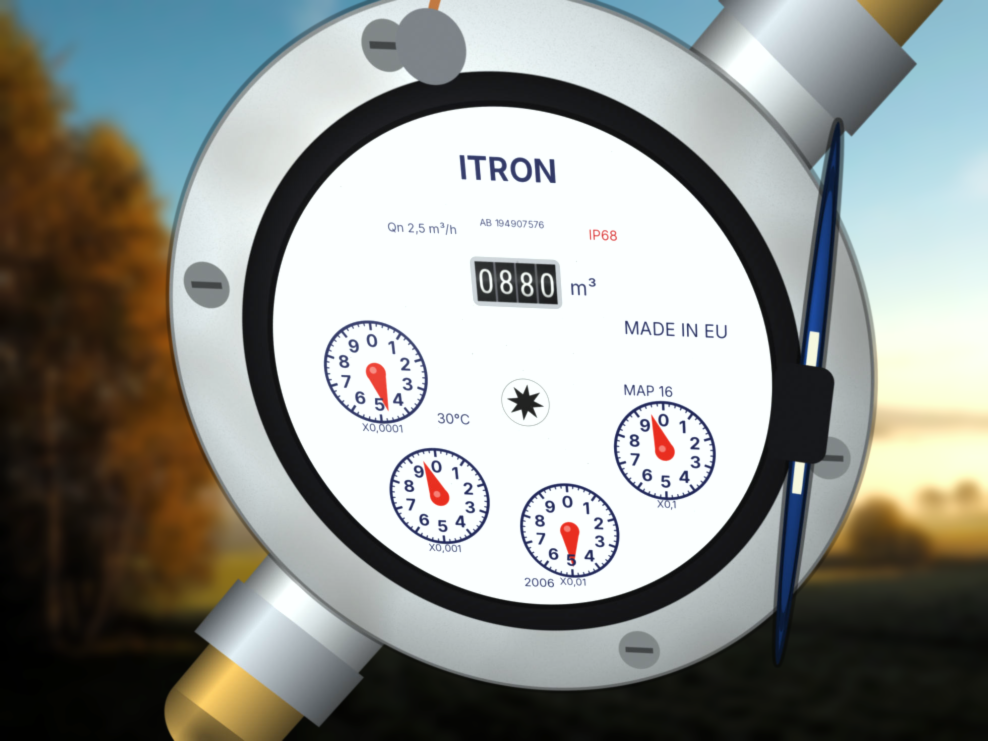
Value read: 879.9494 m³
